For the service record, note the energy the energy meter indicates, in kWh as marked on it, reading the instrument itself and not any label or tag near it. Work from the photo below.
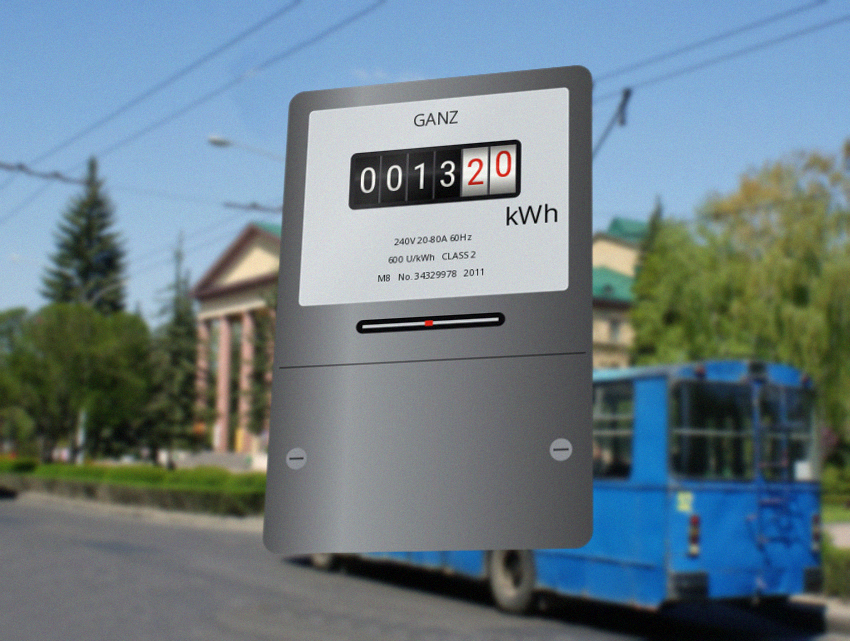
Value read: 13.20 kWh
